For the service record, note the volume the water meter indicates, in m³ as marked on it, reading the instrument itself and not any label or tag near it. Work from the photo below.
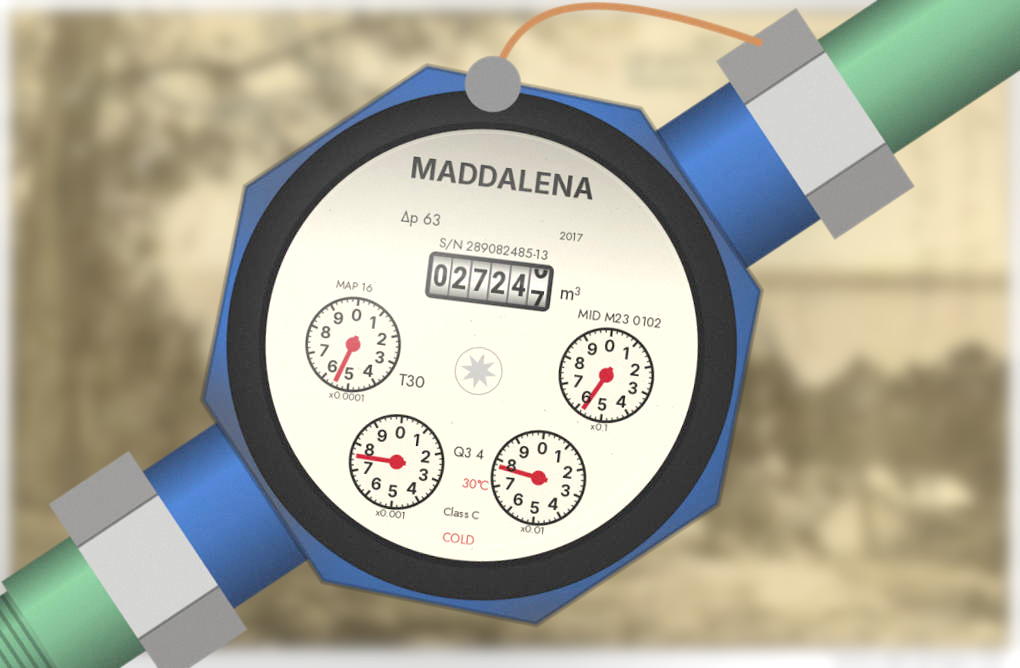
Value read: 27246.5775 m³
